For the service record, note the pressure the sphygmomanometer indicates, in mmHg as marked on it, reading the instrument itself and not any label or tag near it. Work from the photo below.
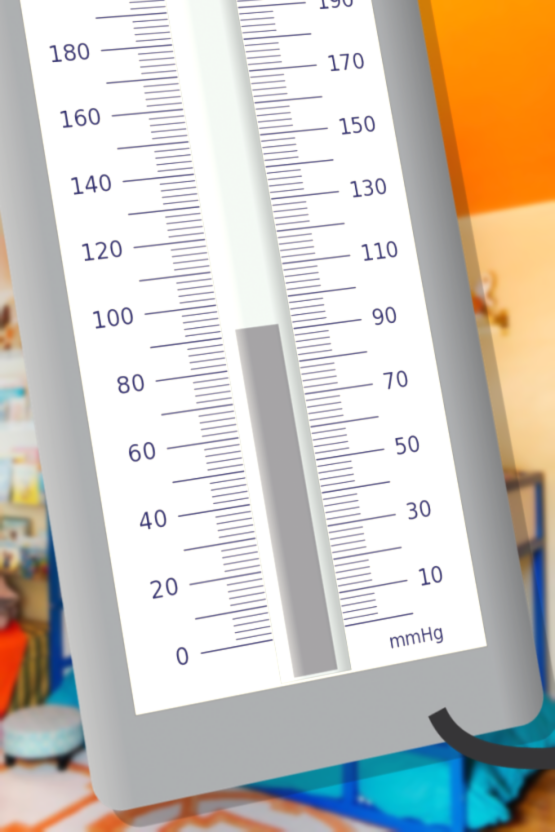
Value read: 92 mmHg
